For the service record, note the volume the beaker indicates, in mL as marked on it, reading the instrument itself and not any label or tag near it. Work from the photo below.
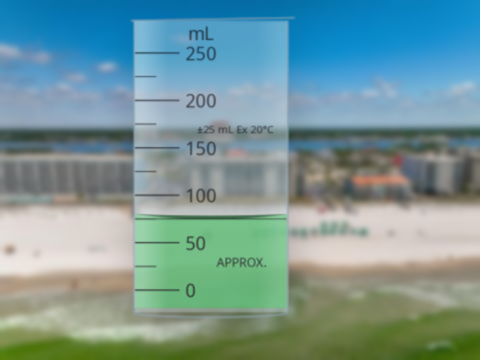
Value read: 75 mL
